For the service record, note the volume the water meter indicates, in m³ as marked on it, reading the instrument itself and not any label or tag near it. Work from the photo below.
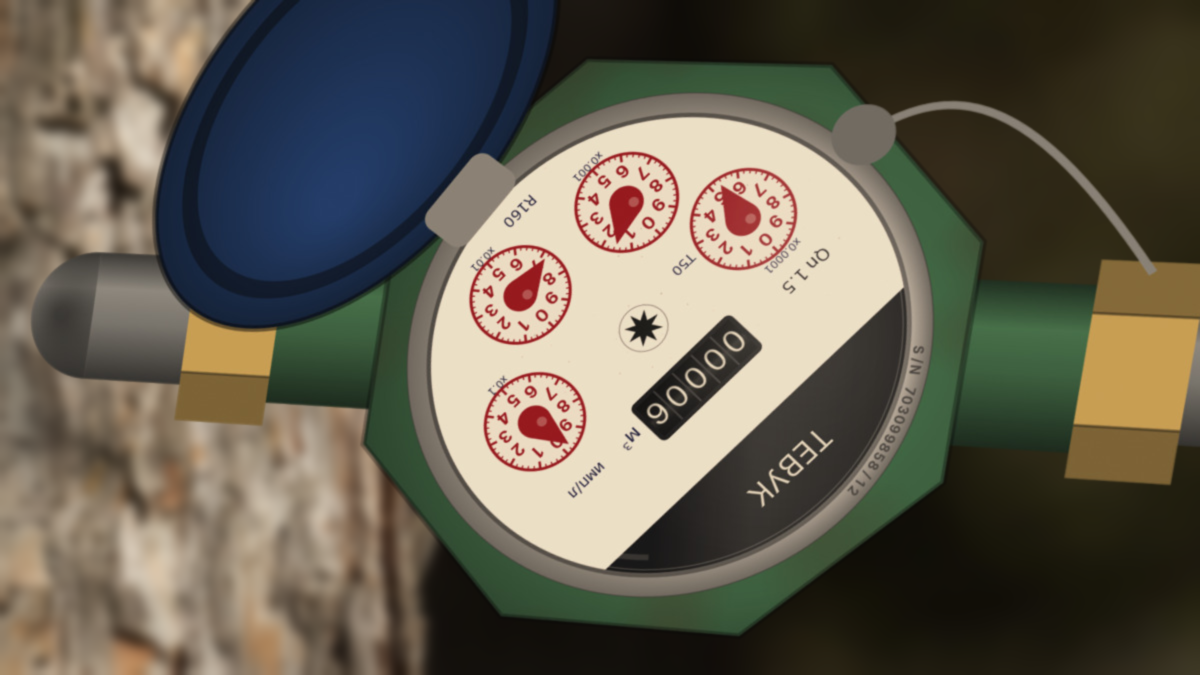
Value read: 5.9715 m³
